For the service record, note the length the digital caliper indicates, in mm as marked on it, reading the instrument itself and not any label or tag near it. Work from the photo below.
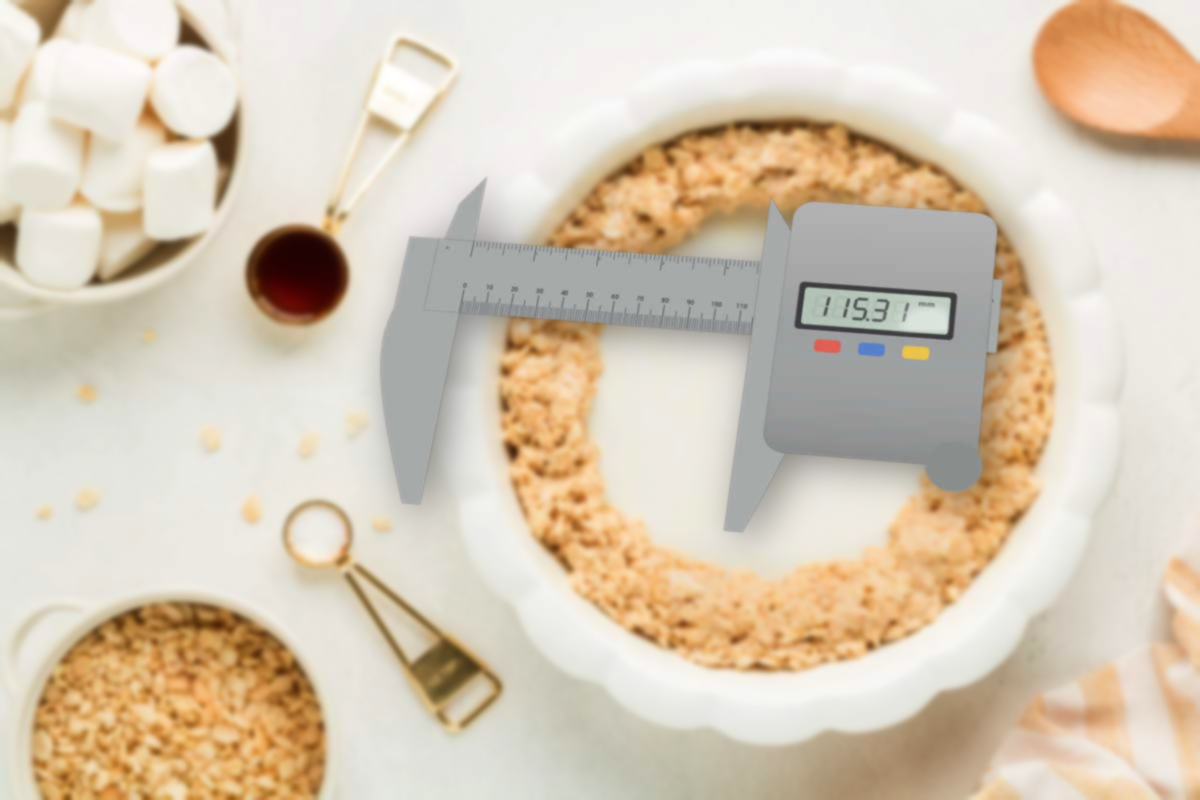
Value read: 115.31 mm
